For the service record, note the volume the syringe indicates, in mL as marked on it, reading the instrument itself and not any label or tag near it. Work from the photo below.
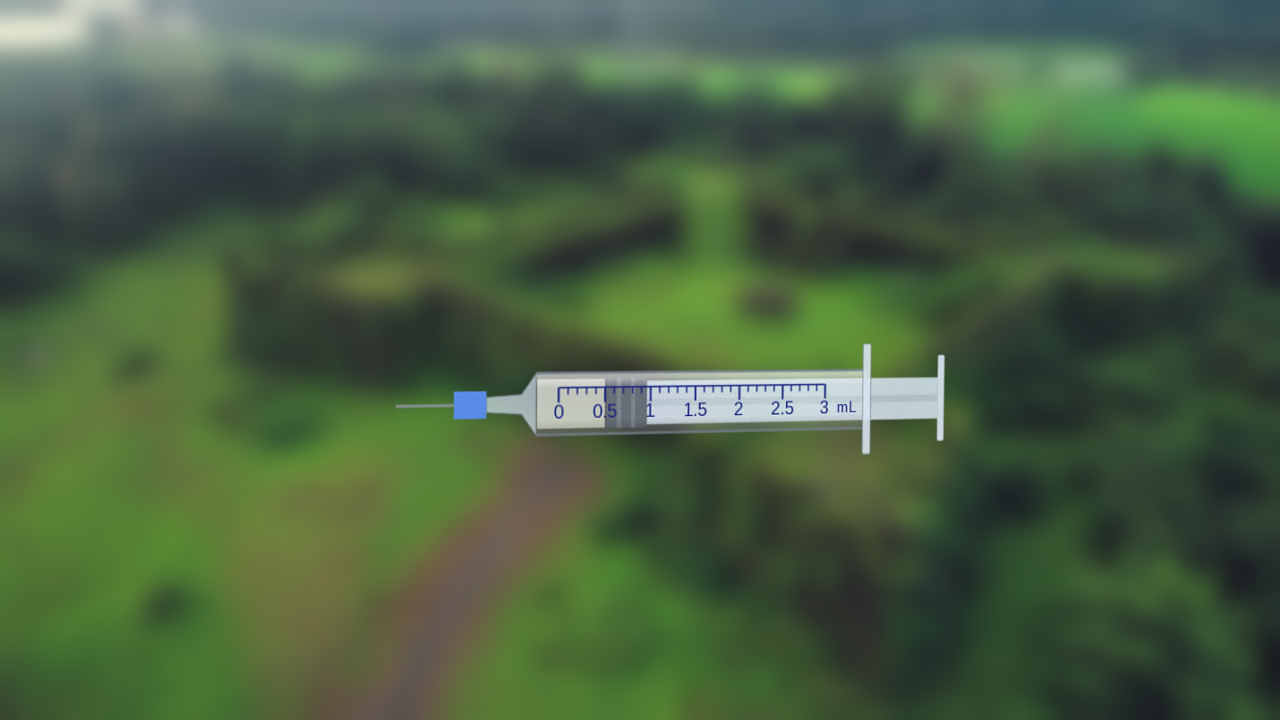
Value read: 0.5 mL
